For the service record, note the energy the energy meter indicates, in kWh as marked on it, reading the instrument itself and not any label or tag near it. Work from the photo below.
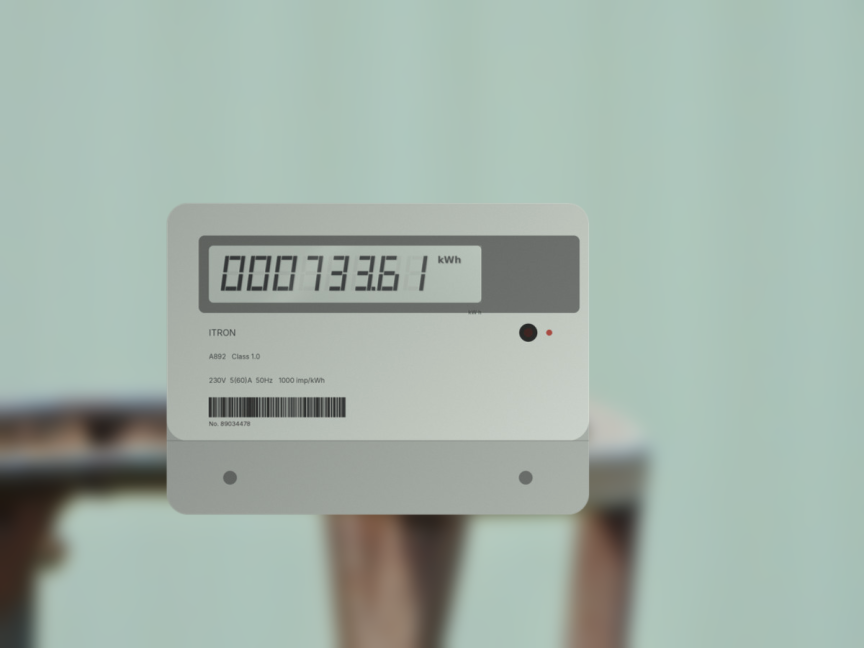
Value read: 733.61 kWh
